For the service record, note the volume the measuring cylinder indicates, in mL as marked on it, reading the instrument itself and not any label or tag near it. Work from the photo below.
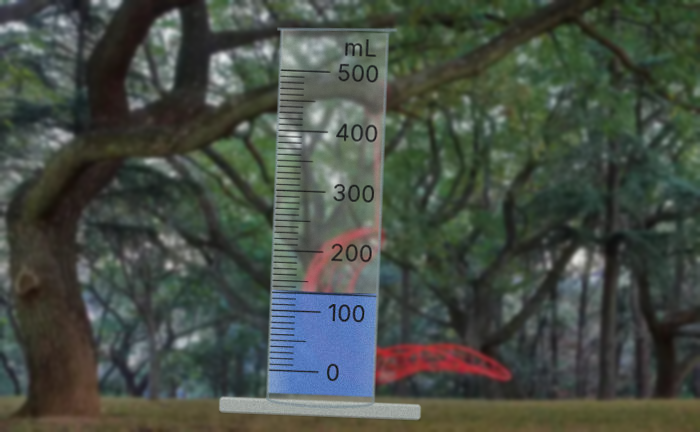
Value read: 130 mL
